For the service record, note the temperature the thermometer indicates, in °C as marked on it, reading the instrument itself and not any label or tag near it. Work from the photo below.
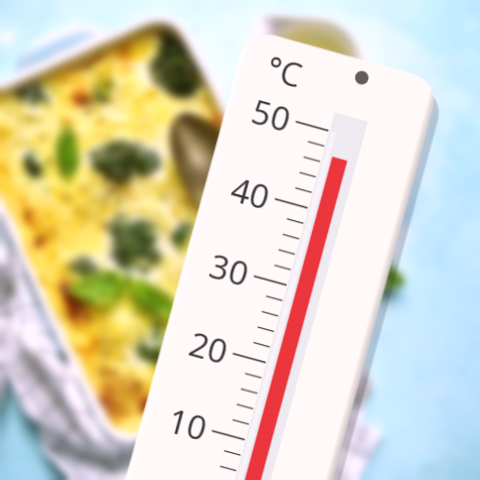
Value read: 47 °C
